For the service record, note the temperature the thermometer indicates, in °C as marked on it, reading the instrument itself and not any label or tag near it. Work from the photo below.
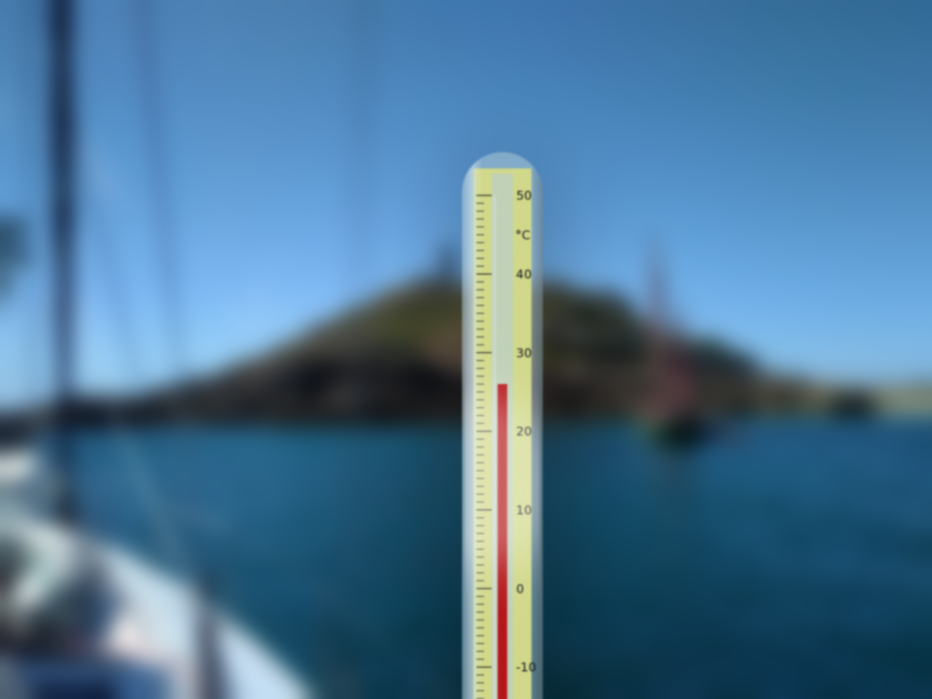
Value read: 26 °C
